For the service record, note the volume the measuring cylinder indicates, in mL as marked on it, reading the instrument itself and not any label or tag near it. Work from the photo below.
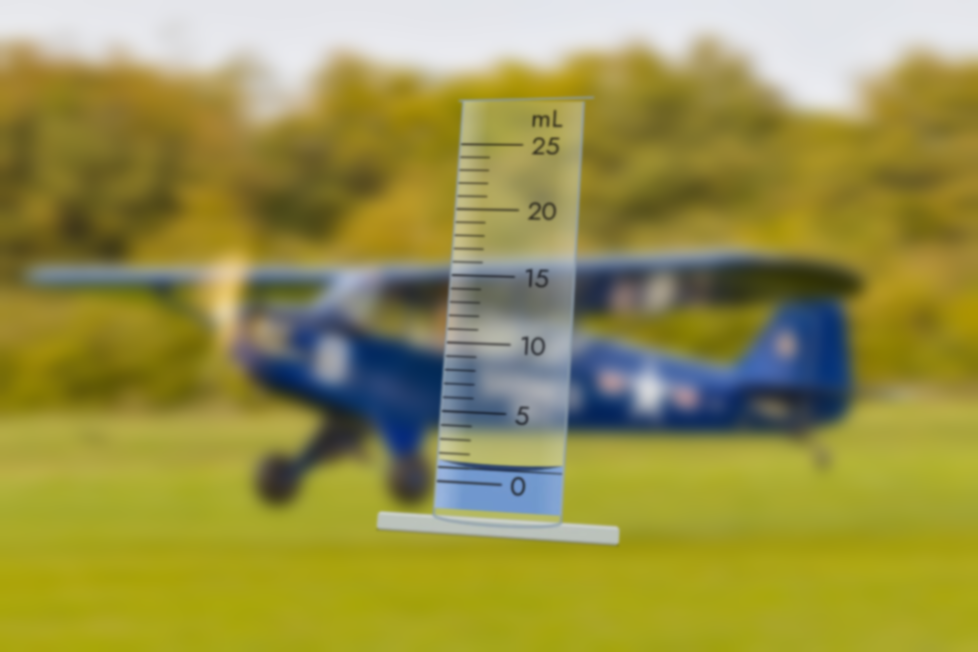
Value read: 1 mL
